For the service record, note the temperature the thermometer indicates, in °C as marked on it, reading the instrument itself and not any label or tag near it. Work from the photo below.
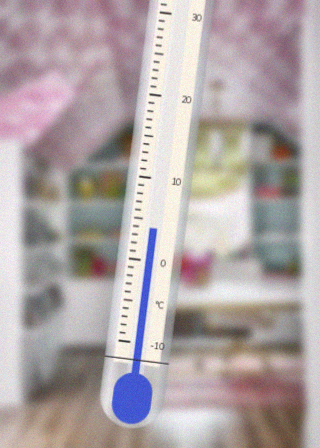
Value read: 4 °C
